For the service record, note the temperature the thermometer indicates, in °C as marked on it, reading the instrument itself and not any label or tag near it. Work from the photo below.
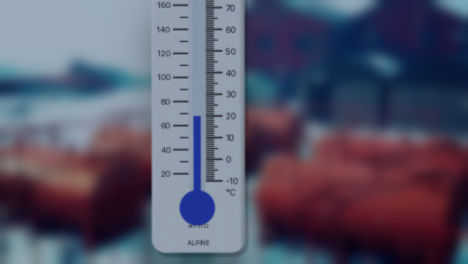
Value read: 20 °C
